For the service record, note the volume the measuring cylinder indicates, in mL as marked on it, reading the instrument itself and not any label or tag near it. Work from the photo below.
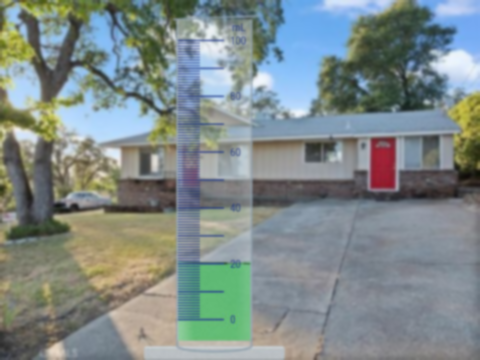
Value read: 20 mL
